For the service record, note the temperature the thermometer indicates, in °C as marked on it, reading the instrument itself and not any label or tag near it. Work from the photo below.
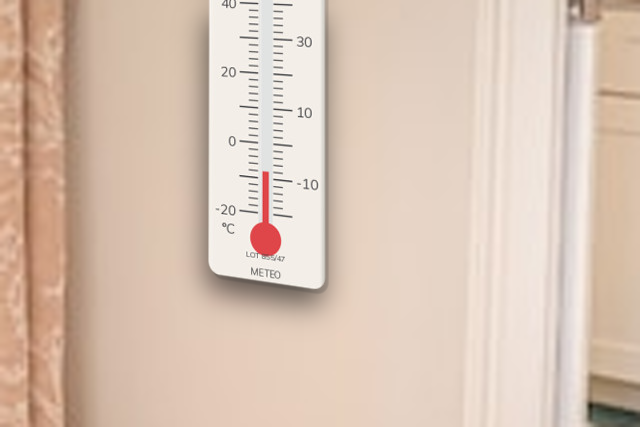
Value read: -8 °C
